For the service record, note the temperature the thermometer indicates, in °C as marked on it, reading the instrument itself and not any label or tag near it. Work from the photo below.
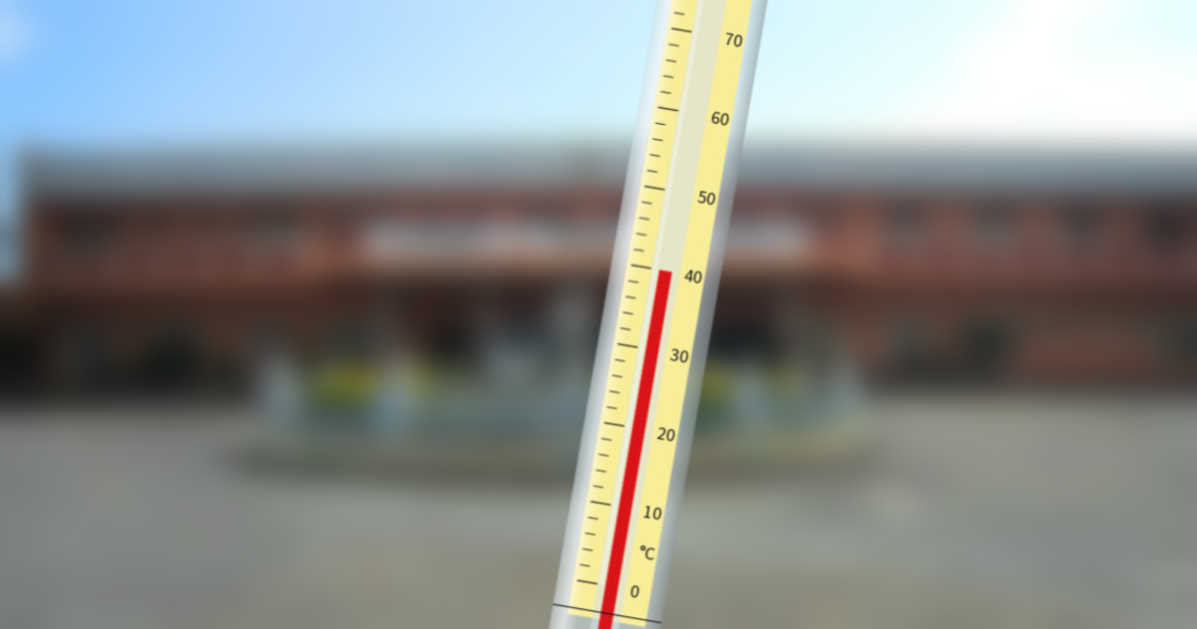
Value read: 40 °C
